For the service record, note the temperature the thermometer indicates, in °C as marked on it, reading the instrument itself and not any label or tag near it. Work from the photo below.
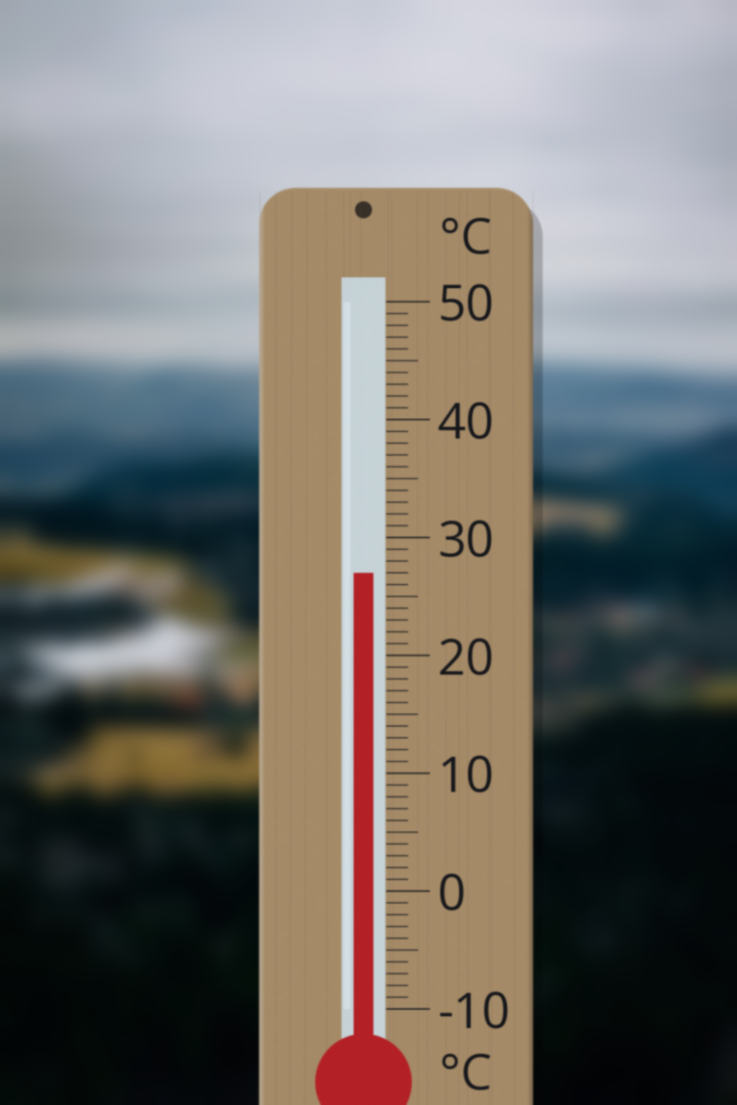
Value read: 27 °C
